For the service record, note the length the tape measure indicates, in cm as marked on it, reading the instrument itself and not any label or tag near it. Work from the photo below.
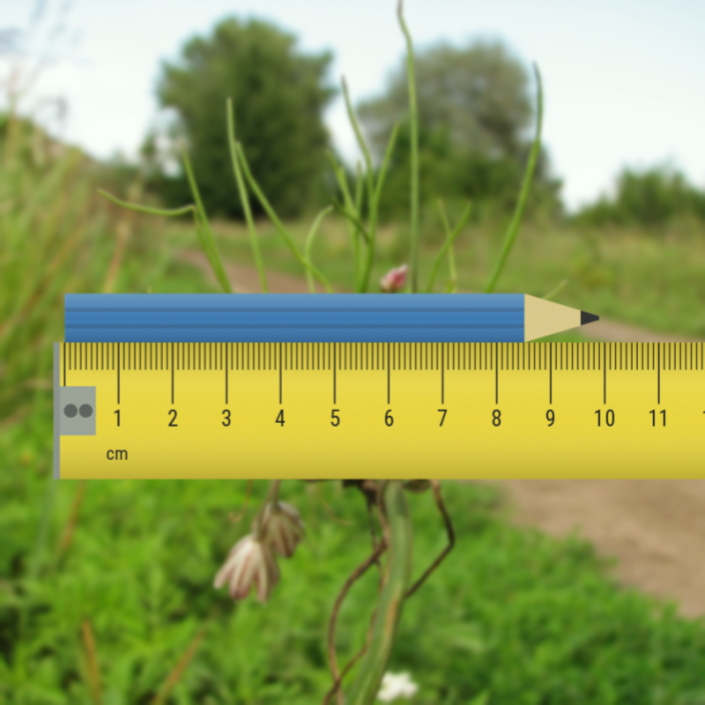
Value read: 9.9 cm
